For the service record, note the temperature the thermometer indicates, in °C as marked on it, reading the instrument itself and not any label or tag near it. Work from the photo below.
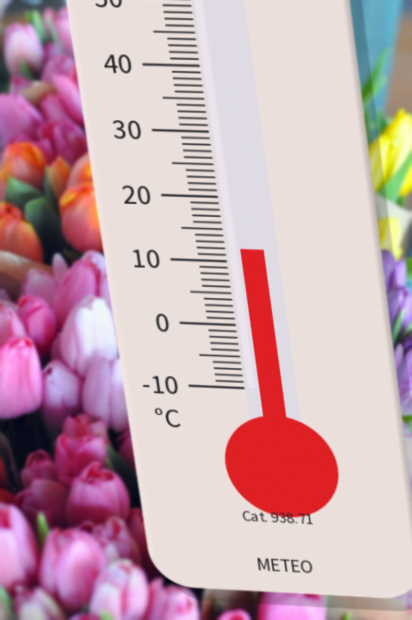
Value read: 12 °C
